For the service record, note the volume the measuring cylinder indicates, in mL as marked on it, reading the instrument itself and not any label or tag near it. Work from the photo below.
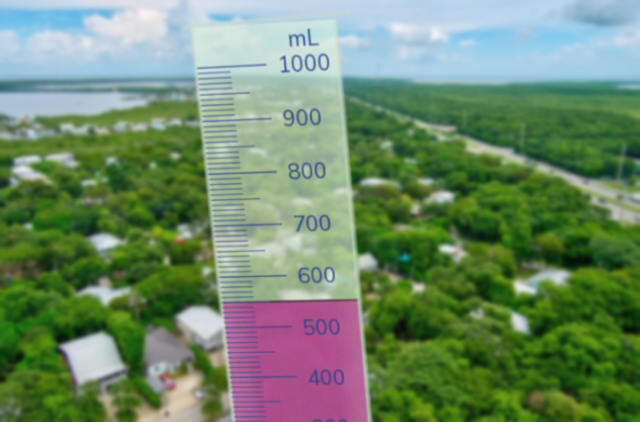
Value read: 550 mL
